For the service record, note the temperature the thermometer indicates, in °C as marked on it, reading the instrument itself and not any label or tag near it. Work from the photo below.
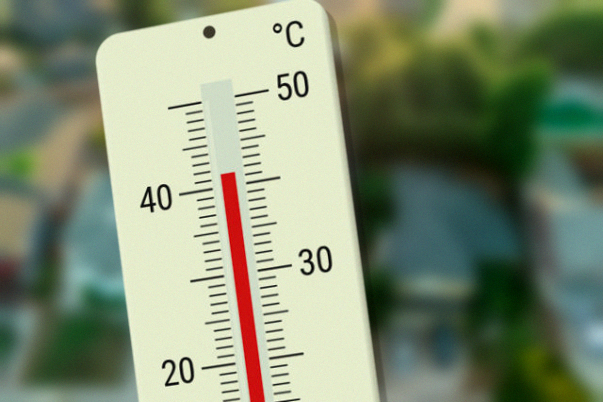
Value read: 41.5 °C
